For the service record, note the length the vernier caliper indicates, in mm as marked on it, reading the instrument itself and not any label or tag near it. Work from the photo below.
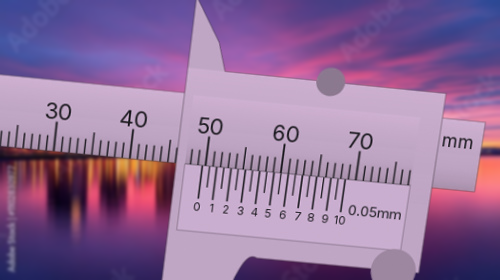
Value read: 49.6 mm
